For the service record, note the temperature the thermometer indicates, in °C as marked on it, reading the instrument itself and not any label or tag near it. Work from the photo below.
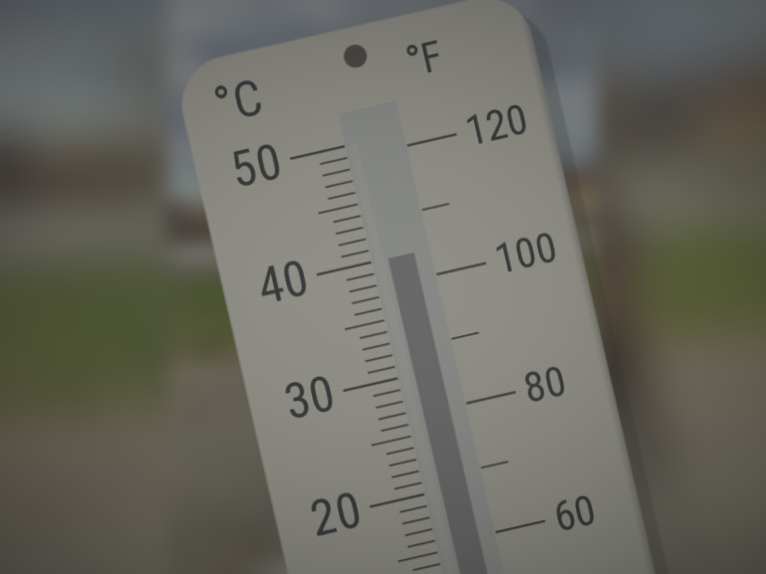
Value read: 40 °C
